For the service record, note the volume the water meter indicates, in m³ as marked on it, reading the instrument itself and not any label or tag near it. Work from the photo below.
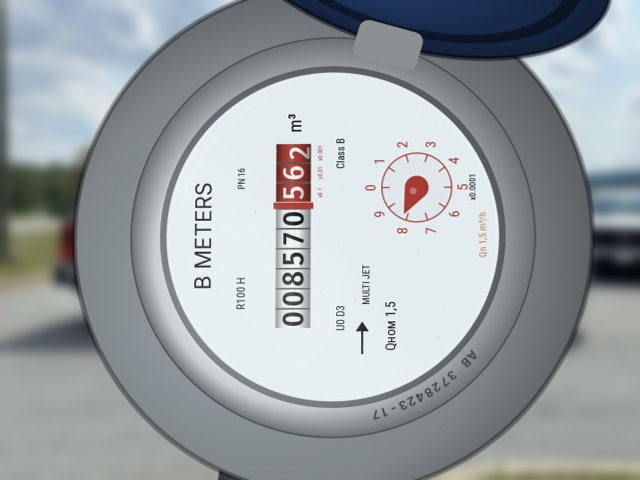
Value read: 8570.5618 m³
